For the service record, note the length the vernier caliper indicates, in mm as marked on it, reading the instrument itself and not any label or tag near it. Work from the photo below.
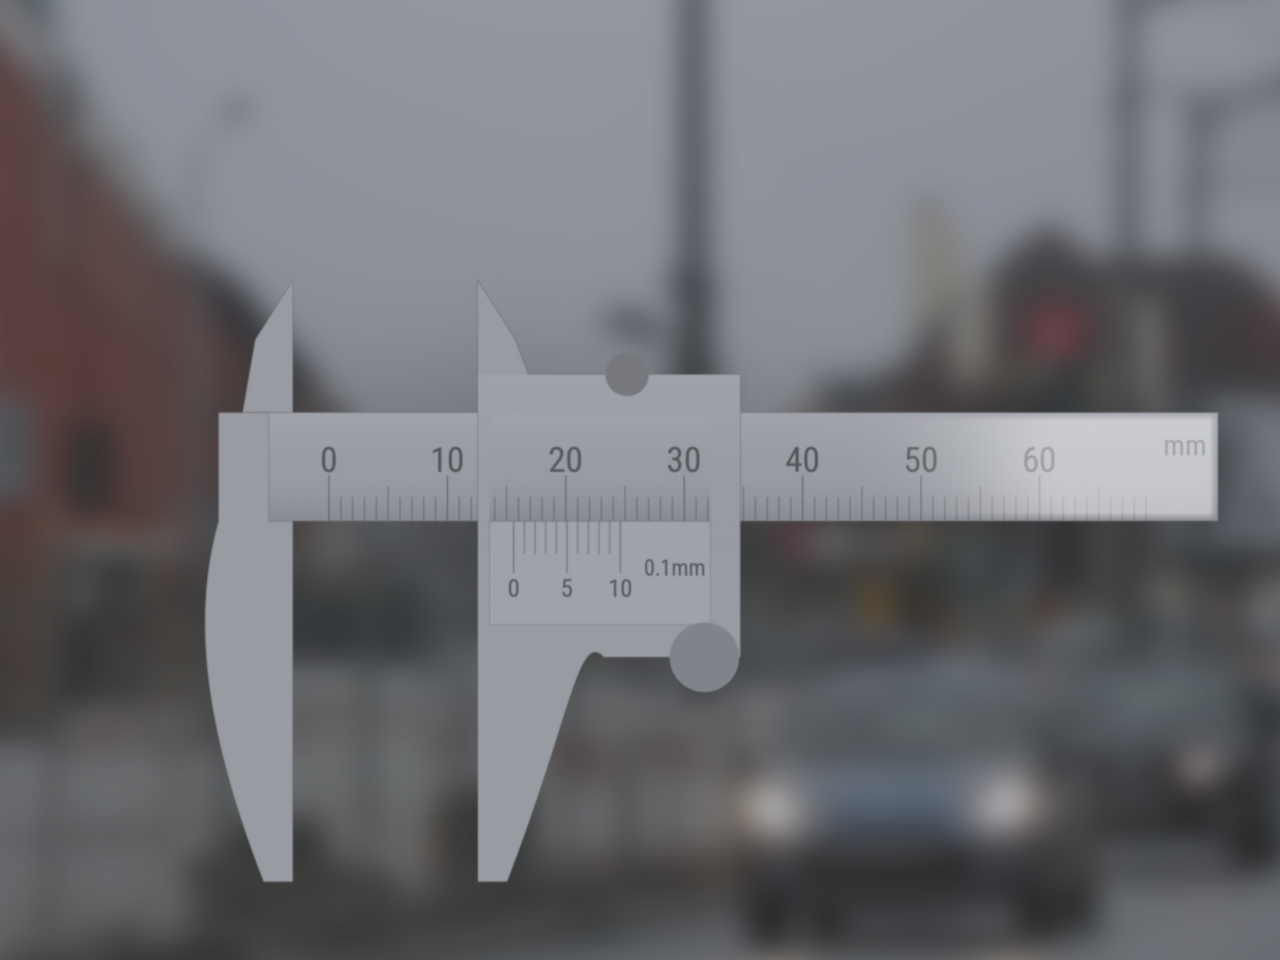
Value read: 15.6 mm
